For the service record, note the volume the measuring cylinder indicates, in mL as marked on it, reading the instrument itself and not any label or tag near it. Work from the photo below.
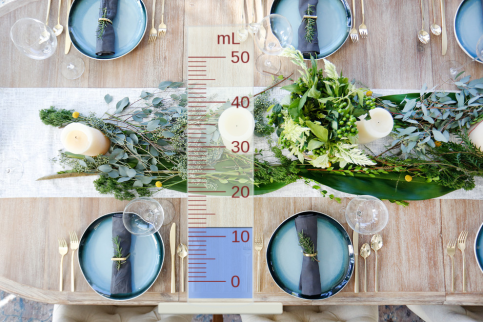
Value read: 12 mL
